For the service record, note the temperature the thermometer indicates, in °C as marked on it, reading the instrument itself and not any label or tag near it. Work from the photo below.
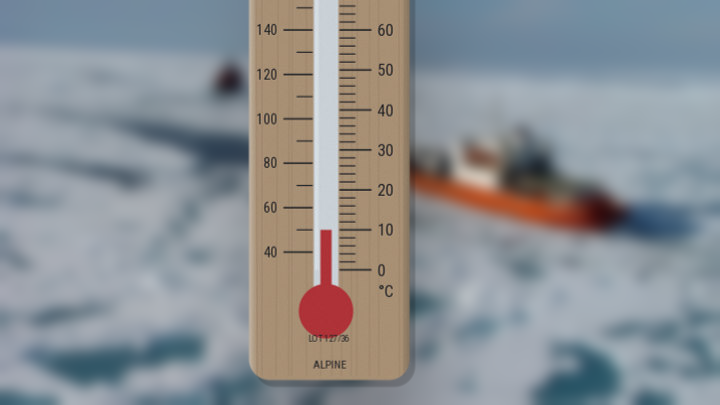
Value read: 10 °C
